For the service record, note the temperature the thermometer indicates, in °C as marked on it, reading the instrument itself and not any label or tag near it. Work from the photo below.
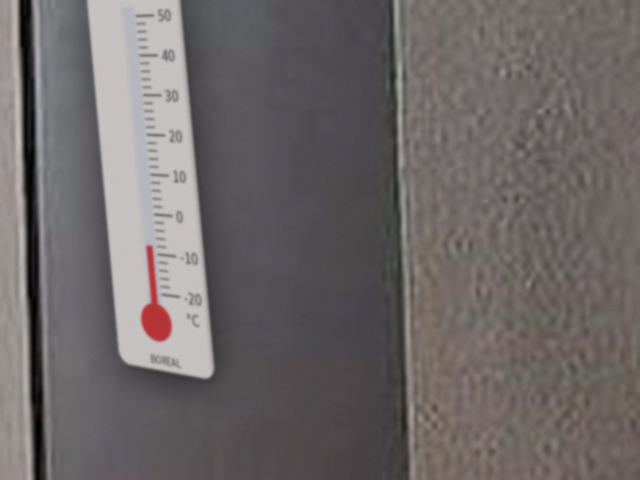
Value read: -8 °C
